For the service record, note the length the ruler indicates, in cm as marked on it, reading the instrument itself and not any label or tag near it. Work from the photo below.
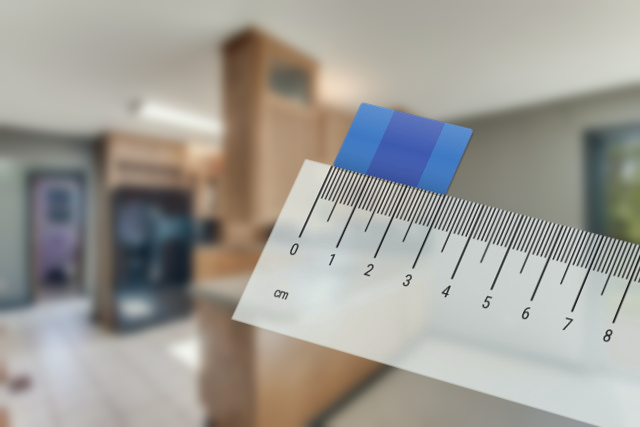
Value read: 3 cm
